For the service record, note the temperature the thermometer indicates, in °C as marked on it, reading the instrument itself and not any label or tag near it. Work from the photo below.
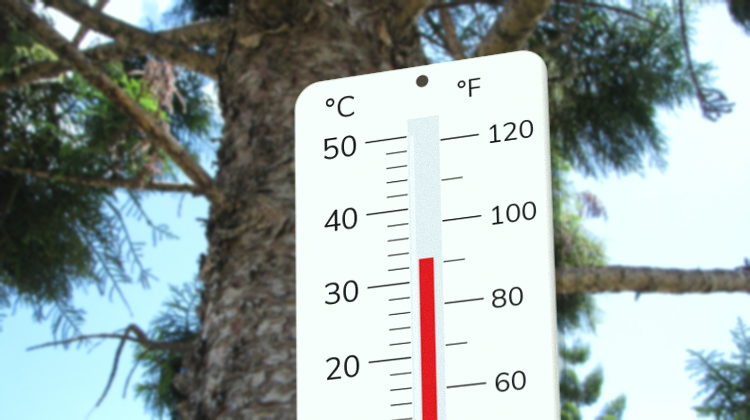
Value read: 33 °C
